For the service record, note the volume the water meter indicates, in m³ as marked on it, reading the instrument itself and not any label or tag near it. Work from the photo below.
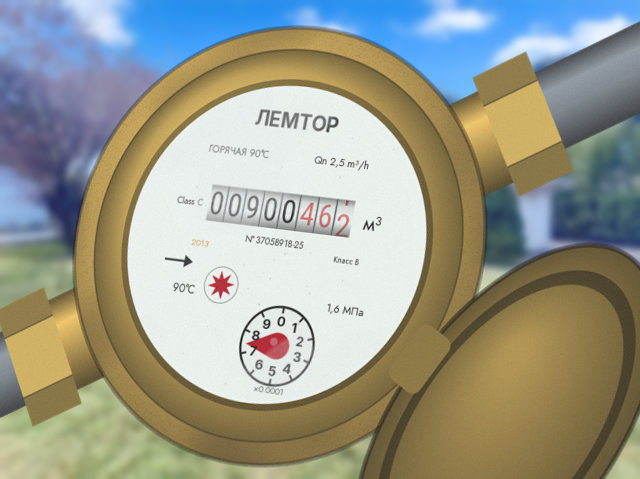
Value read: 900.4617 m³
